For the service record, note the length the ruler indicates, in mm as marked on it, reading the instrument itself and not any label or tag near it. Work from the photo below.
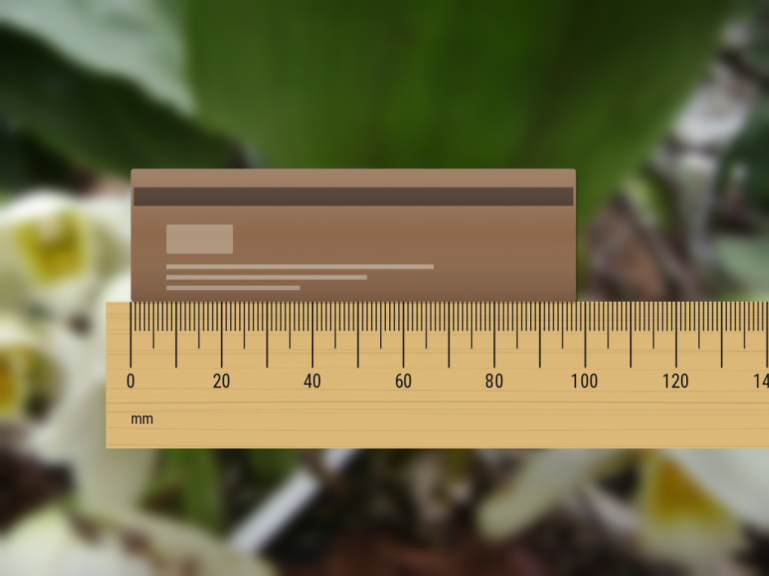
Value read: 98 mm
